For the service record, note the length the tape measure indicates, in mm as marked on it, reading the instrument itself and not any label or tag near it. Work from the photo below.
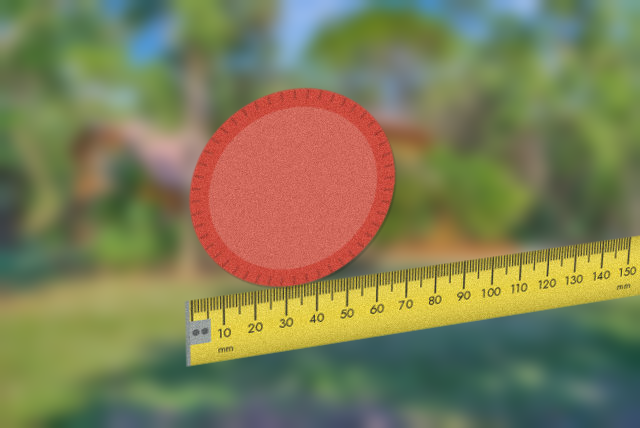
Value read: 65 mm
